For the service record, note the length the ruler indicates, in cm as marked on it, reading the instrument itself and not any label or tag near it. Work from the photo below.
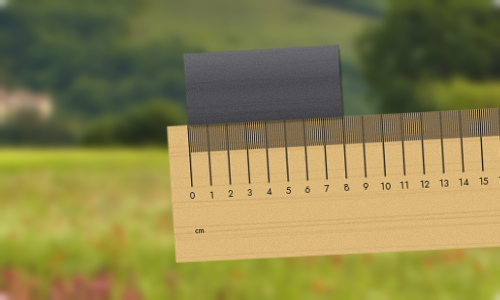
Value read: 8 cm
